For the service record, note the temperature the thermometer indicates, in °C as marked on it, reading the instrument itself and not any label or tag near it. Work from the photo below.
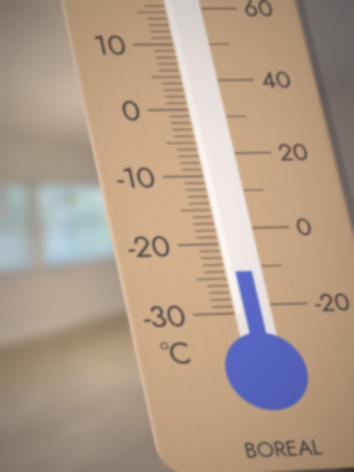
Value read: -24 °C
